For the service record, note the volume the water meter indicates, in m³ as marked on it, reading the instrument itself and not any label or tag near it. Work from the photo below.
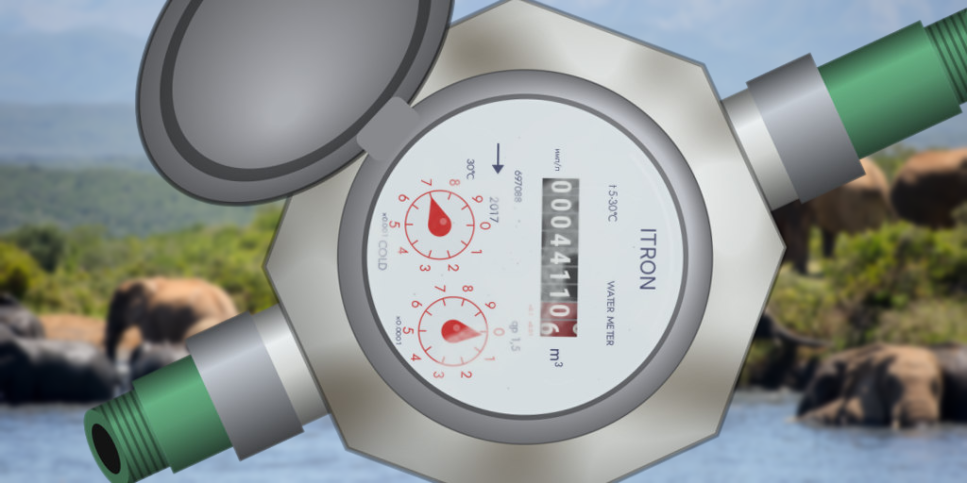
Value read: 4411.0570 m³
